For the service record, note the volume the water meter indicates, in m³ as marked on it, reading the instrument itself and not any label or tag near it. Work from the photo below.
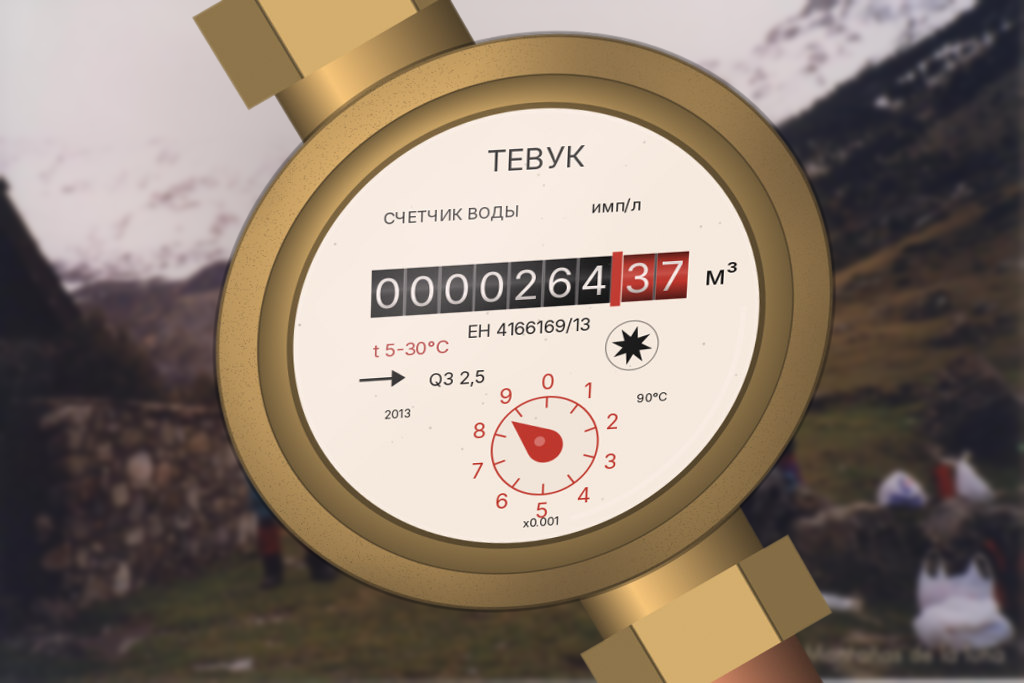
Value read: 264.378 m³
